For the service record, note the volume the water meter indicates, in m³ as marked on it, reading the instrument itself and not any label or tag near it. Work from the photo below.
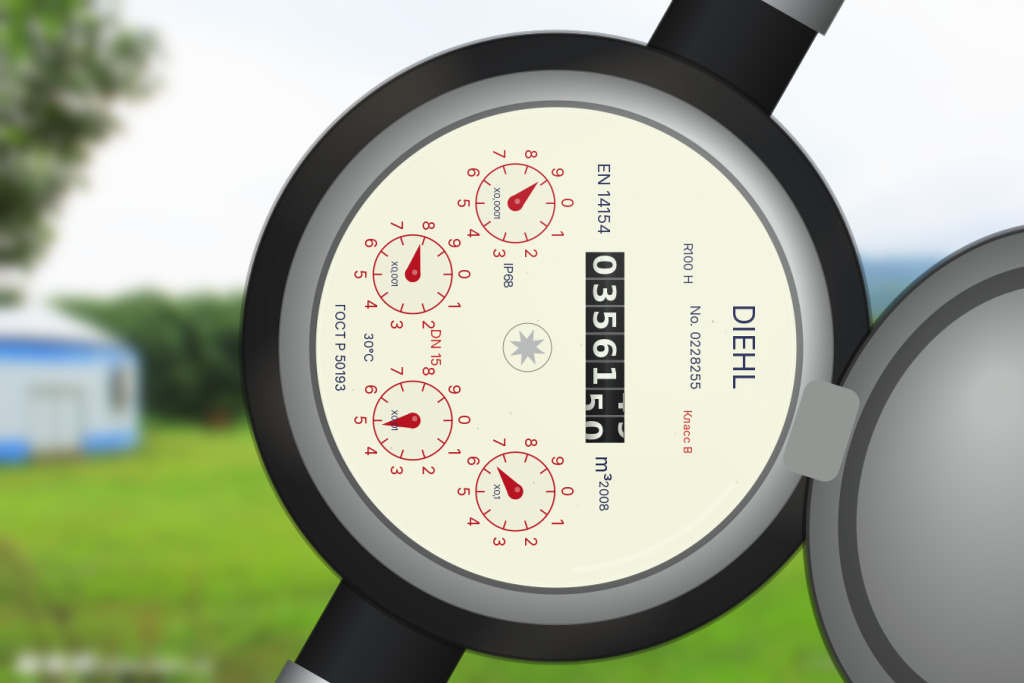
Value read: 356149.6478 m³
